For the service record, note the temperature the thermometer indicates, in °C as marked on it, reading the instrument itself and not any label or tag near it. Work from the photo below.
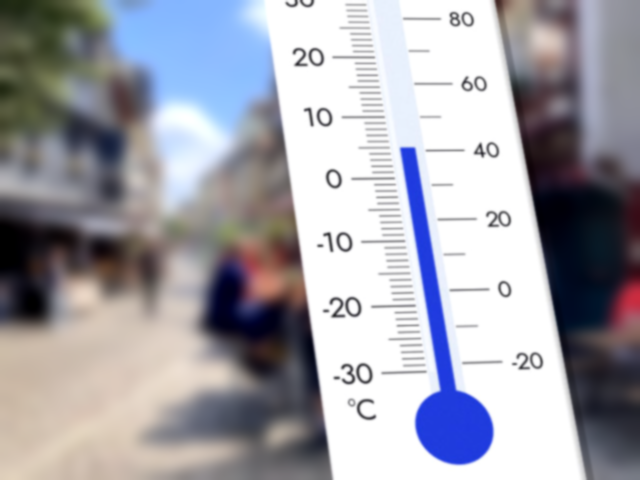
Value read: 5 °C
